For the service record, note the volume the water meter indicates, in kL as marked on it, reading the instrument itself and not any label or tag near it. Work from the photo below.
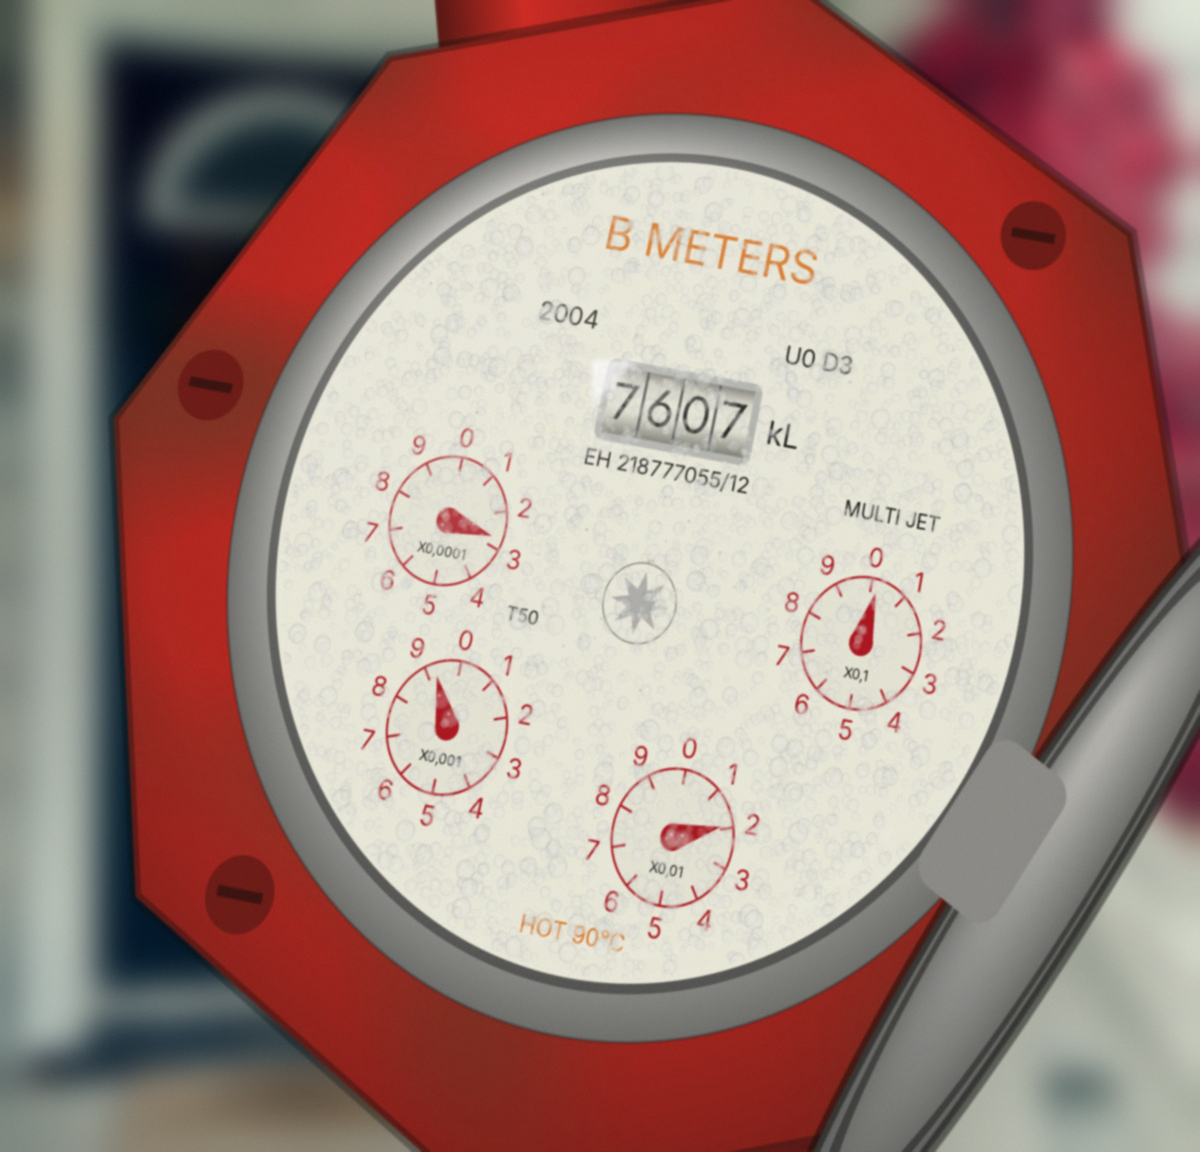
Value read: 7607.0192 kL
